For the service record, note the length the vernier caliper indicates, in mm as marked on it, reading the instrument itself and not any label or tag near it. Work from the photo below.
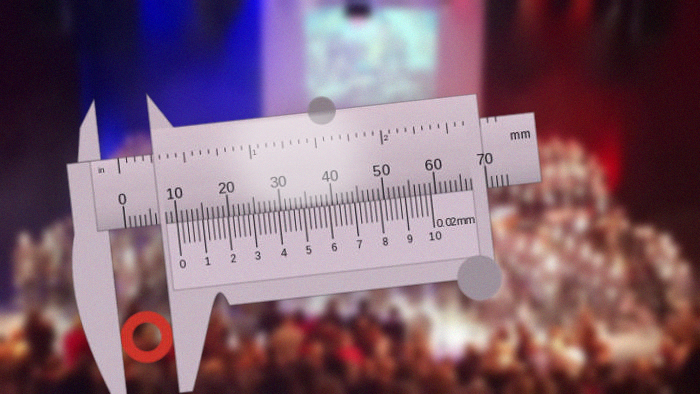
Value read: 10.0 mm
